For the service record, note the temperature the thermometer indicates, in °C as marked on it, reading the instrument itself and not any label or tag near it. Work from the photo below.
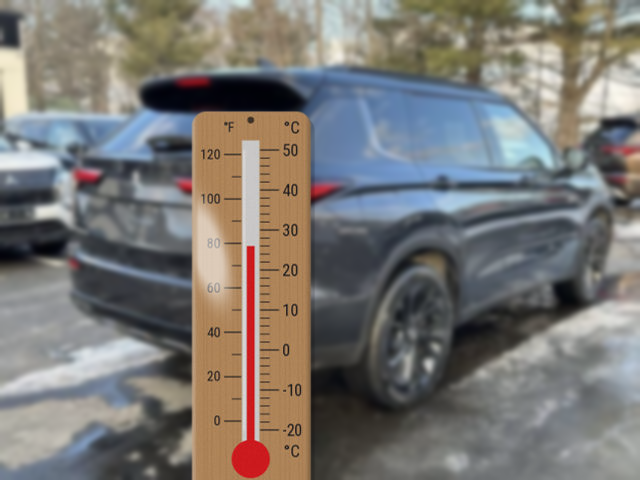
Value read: 26 °C
